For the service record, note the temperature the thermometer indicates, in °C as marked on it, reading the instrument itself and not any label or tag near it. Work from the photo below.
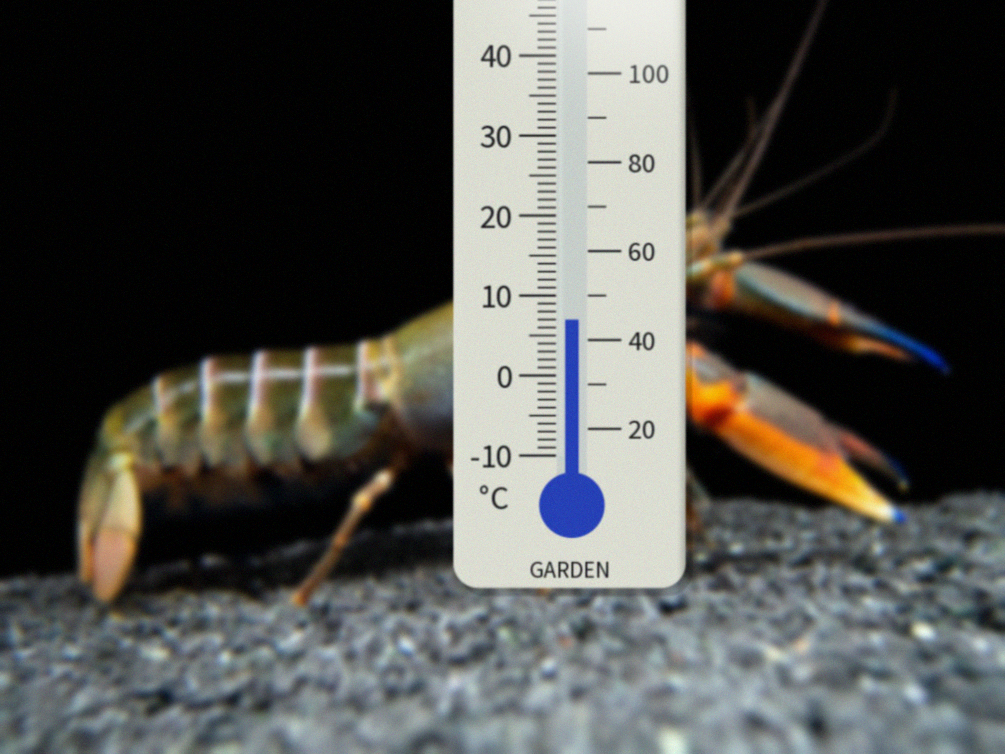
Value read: 7 °C
